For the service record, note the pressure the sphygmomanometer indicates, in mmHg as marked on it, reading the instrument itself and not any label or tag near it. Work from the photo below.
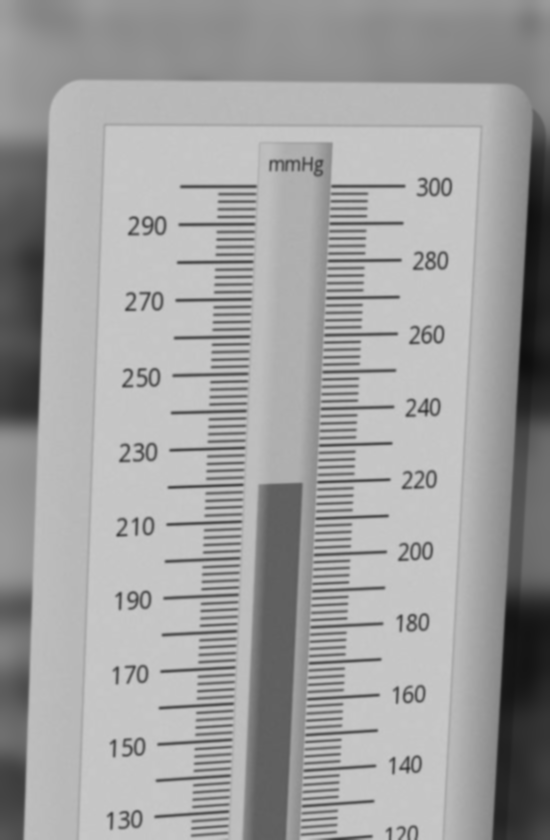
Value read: 220 mmHg
